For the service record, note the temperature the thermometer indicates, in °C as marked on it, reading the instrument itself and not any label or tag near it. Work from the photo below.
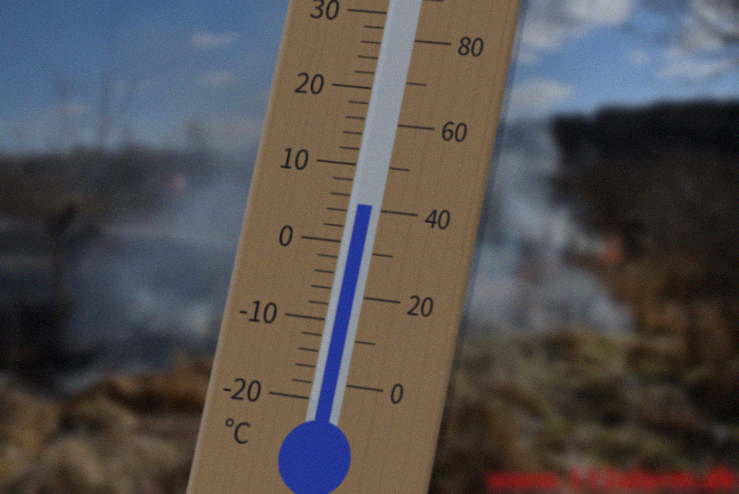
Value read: 5 °C
